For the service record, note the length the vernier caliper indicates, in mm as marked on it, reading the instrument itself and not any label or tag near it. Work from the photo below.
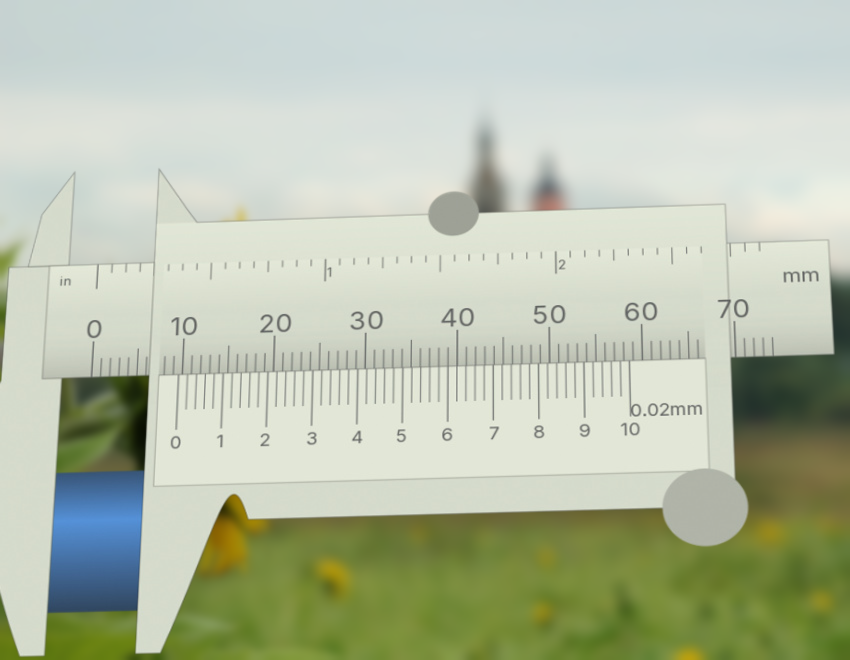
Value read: 9.6 mm
